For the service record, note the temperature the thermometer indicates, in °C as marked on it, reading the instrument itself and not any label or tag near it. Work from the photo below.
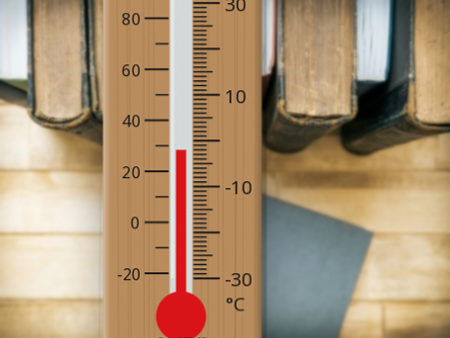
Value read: -2 °C
